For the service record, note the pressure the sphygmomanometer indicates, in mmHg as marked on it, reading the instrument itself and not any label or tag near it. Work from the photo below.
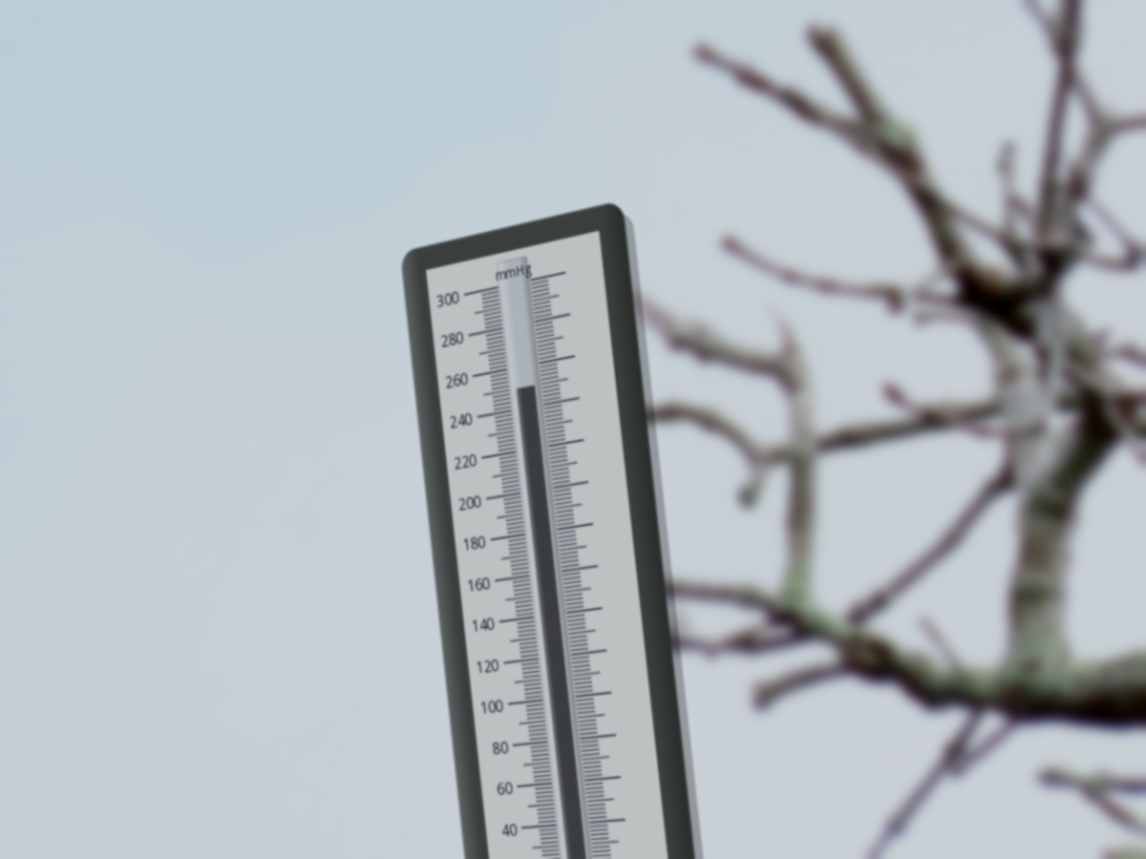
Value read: 250 mmHg
